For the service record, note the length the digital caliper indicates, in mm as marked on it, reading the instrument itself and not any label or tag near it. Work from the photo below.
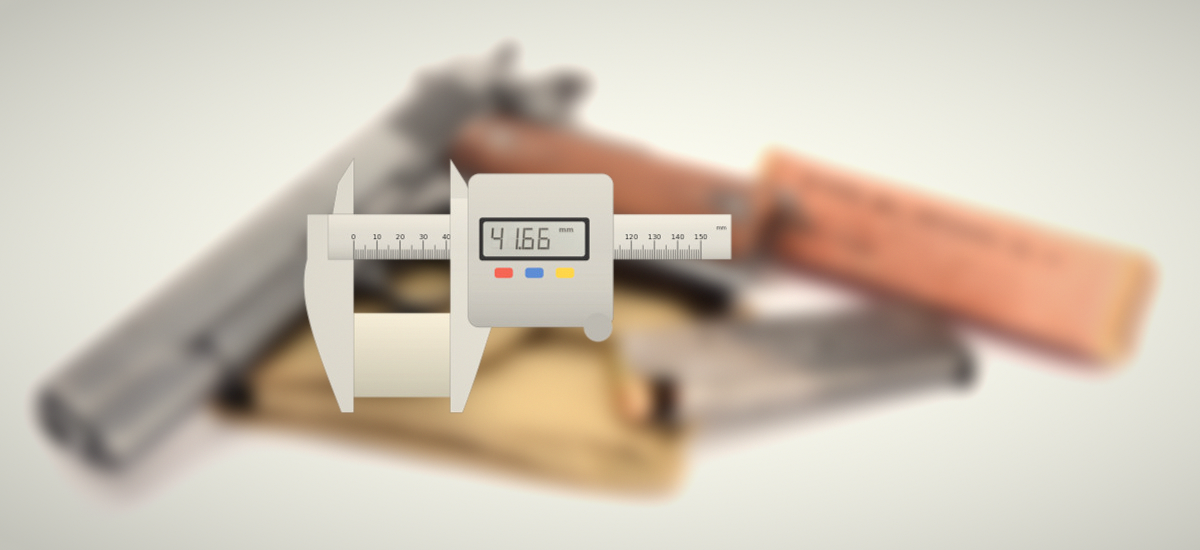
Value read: 41.66 mm
